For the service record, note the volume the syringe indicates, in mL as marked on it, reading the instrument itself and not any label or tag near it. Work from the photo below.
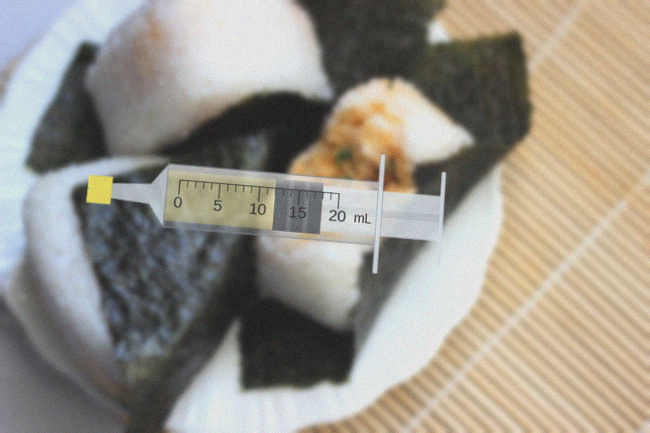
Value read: 12 mL
